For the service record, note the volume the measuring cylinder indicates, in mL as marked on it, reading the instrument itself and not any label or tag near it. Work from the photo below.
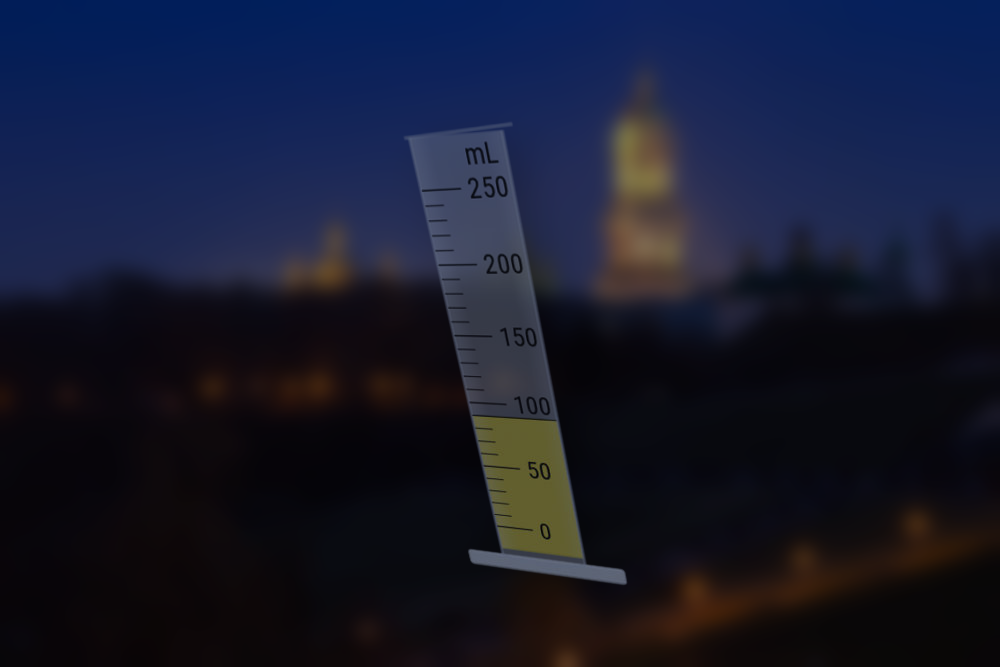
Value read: 90 mL
